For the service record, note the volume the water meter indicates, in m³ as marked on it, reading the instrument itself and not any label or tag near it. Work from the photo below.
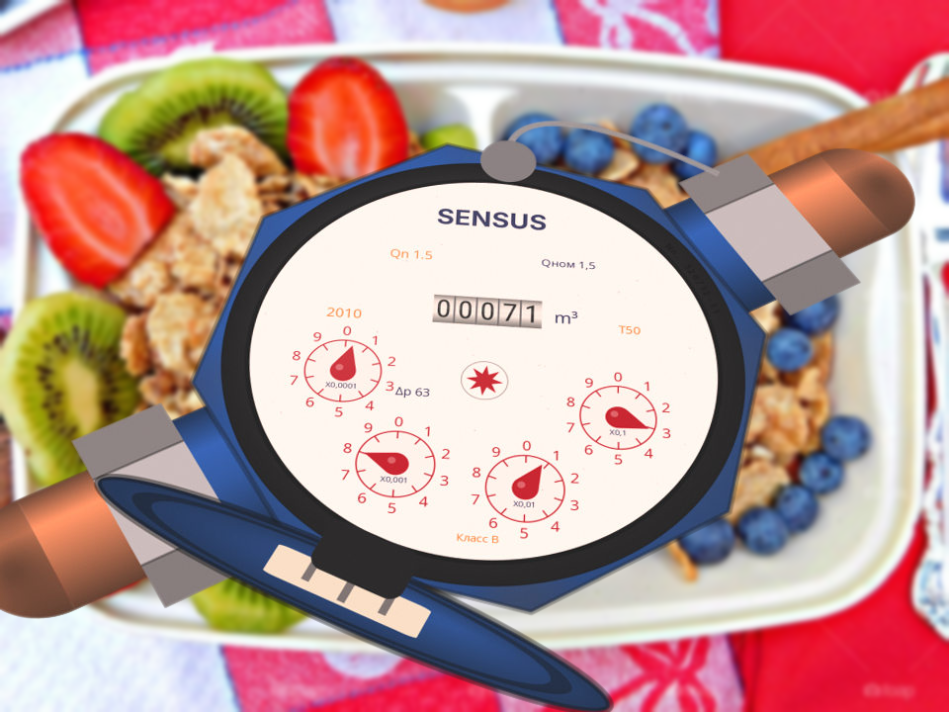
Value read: 71.3080 m³
